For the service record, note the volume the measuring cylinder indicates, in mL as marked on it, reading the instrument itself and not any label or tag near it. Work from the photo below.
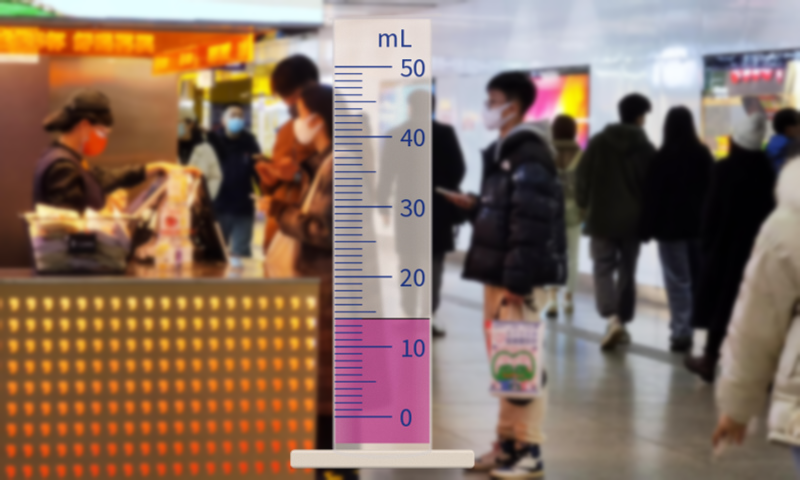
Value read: 14 mL
